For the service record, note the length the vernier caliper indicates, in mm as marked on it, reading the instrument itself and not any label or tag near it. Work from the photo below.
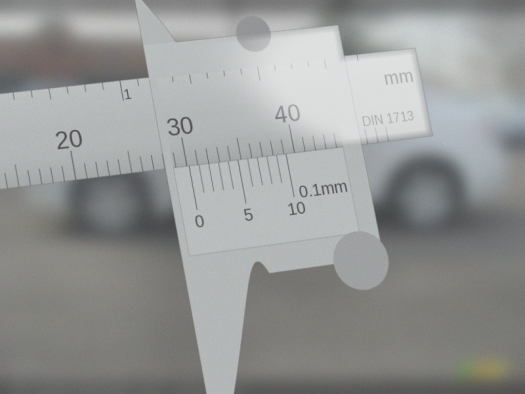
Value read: 30.2 mm
